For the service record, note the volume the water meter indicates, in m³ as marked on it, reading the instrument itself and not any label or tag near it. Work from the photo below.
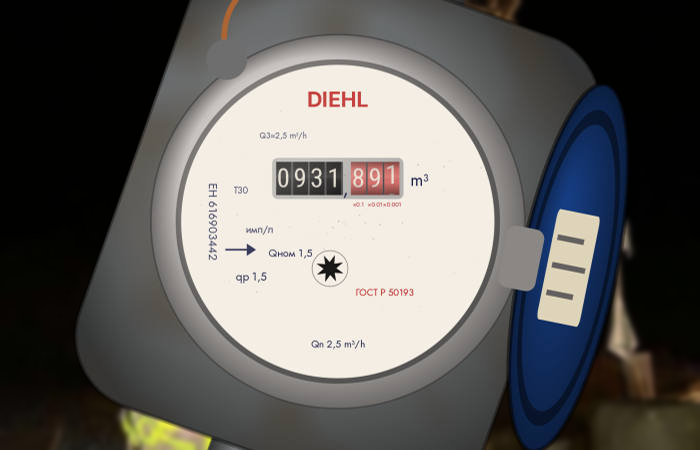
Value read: 931.891 m³
